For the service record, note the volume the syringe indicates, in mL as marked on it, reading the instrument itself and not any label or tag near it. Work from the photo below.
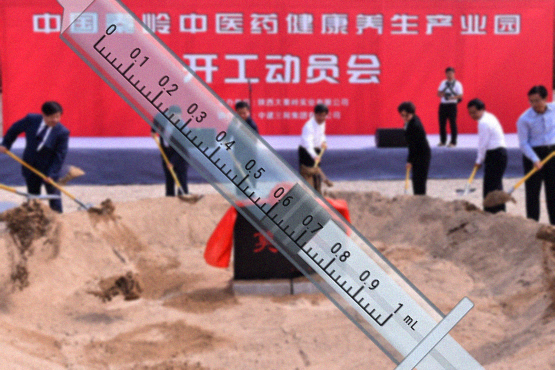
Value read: 0.6 mL
